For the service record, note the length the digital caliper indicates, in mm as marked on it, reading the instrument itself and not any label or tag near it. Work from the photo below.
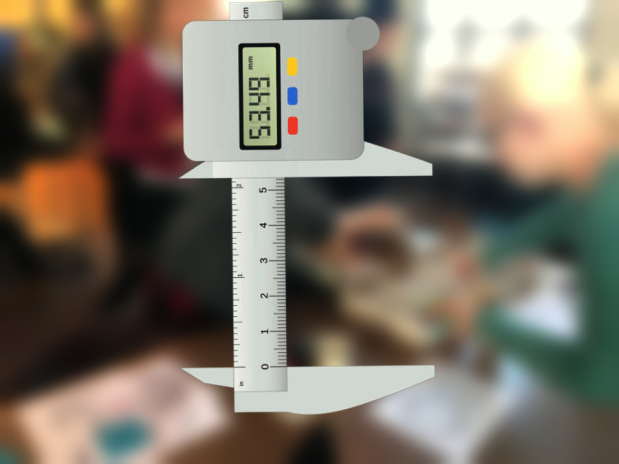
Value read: 53.49 mm
